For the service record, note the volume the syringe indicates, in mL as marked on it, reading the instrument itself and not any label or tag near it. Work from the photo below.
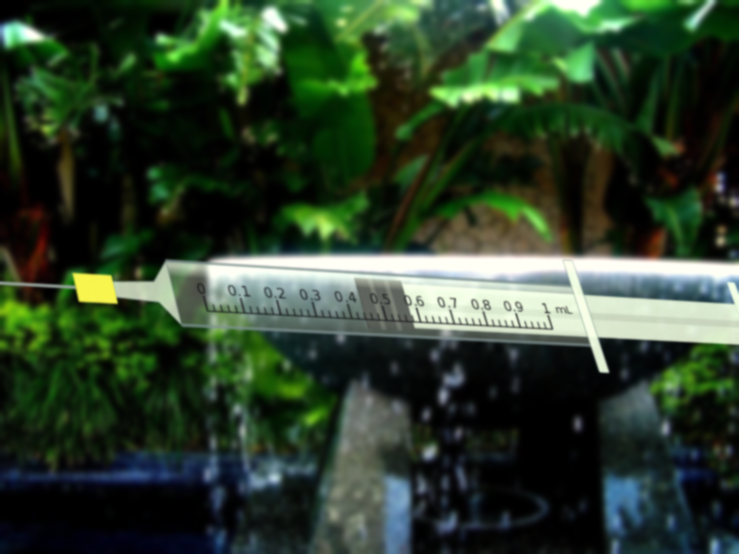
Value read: 0.44 mL
